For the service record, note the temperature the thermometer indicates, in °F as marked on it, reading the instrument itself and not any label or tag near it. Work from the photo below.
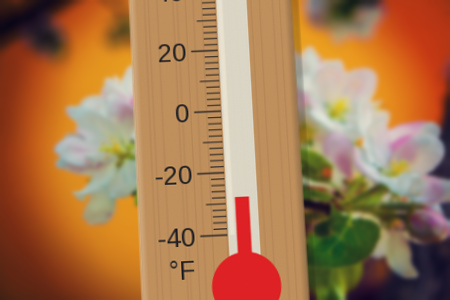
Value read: -28 °F
